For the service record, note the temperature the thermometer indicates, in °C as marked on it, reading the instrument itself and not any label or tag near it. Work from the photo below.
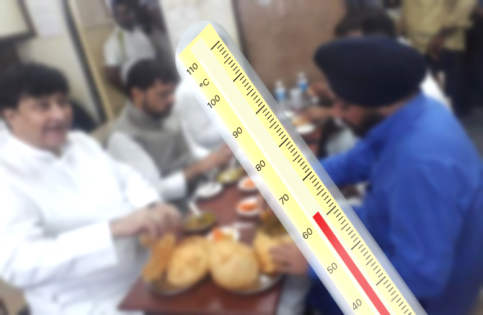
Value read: 62 °C
